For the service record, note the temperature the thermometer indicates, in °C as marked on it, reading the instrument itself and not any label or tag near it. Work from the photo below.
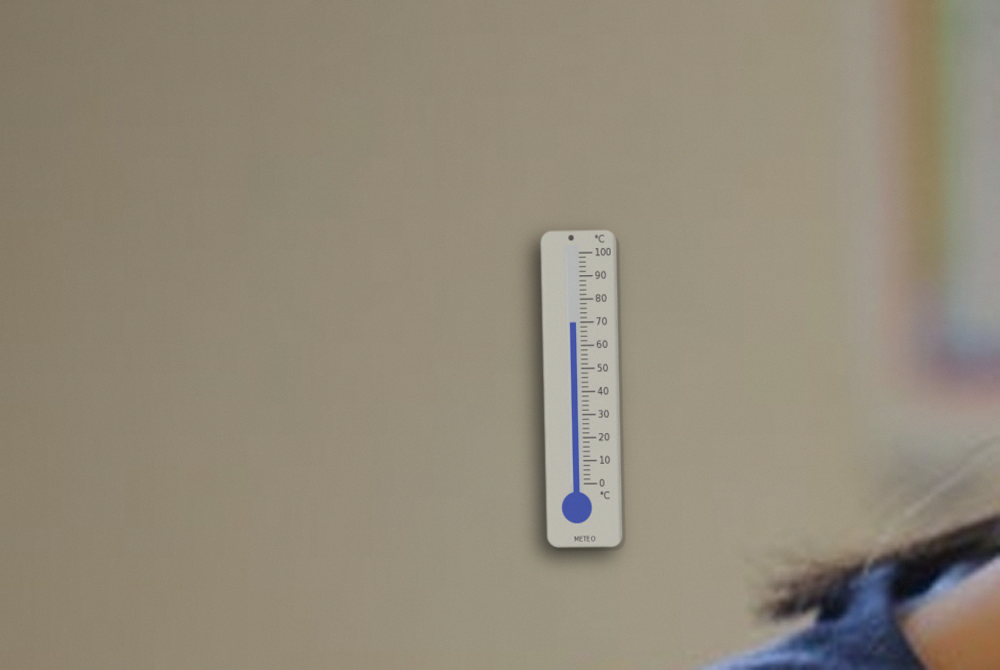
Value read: 70 °C
